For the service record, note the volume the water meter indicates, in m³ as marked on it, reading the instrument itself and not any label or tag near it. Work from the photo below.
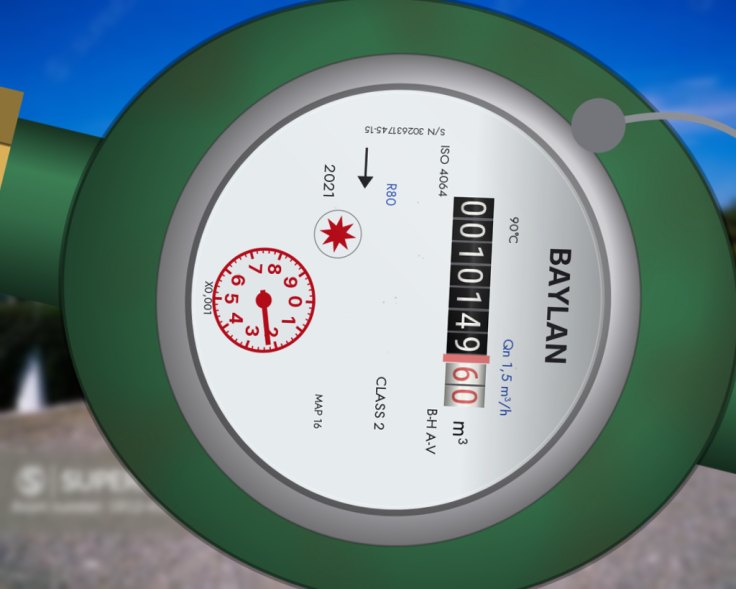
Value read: 10149.602 m³
